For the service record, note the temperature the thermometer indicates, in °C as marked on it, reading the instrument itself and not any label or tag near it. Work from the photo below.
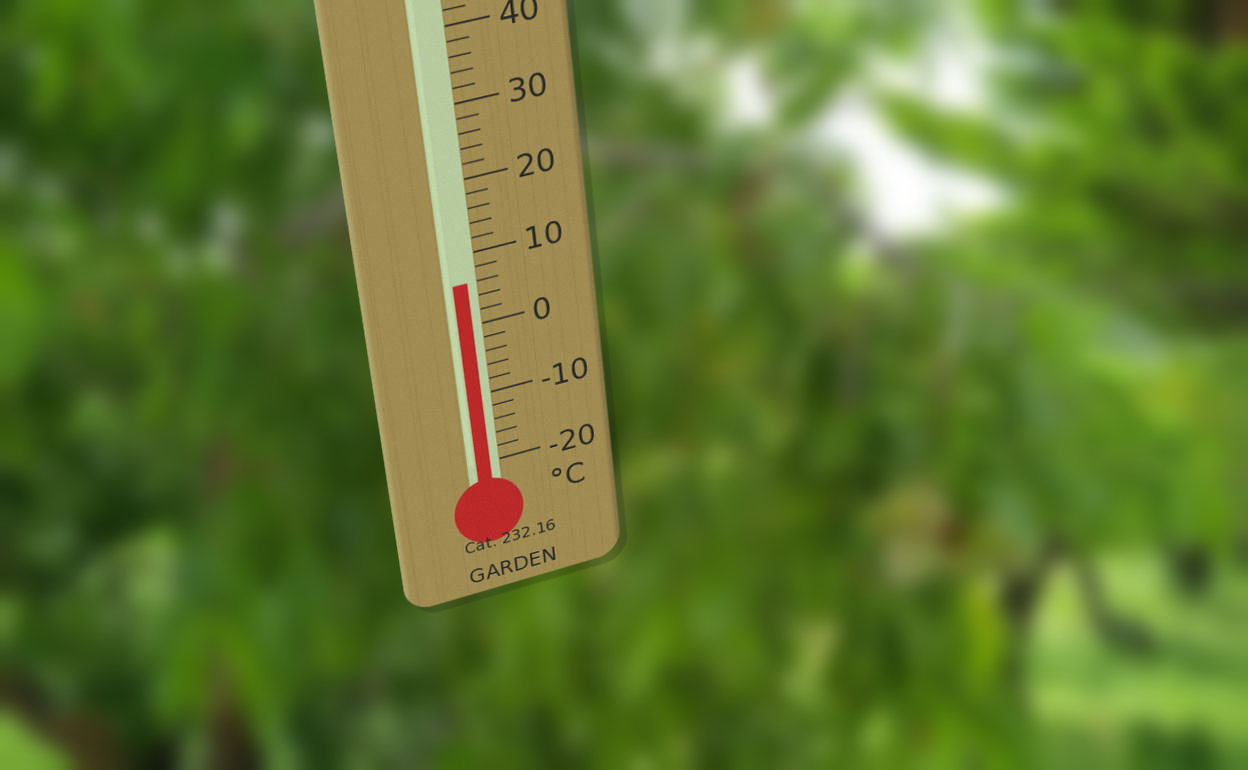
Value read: 6 °C
